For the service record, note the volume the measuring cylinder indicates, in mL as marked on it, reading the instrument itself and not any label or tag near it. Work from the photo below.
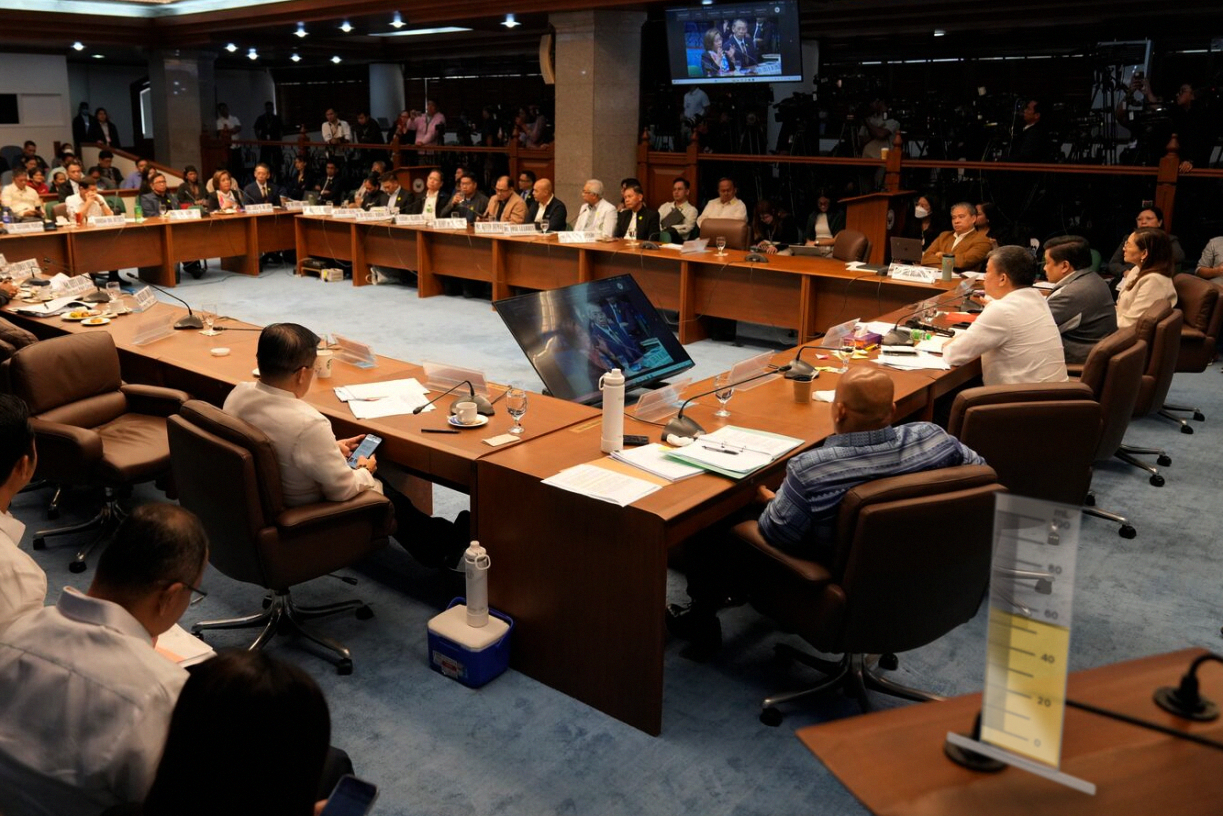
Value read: 55 mL
